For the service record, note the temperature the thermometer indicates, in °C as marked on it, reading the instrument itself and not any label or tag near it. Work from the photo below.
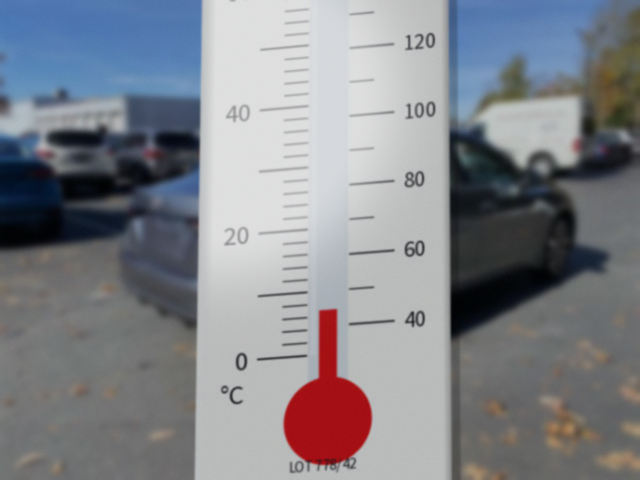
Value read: 7 °C
